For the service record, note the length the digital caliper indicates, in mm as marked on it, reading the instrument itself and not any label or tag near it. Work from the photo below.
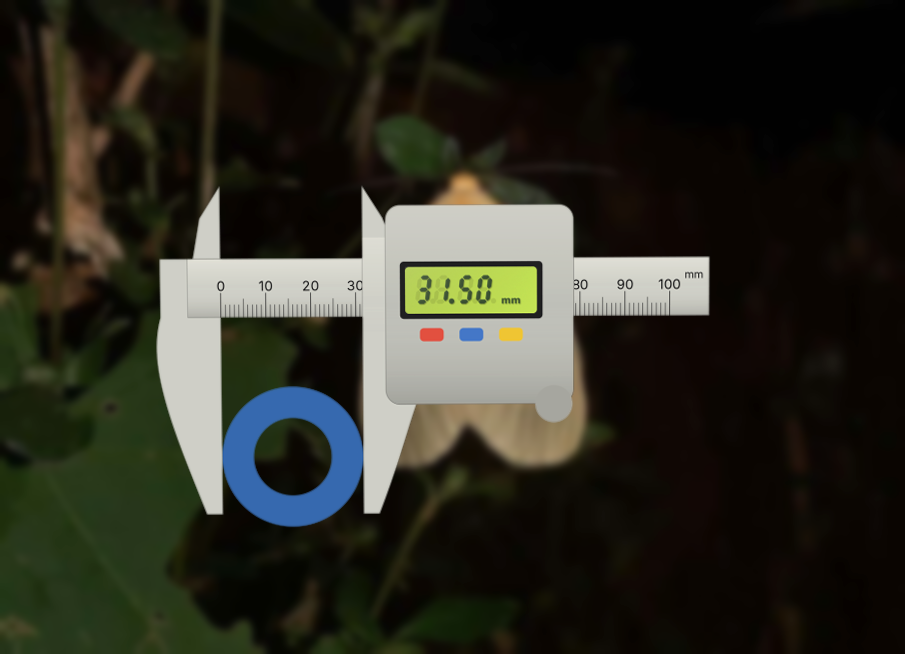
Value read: 31.50 mm
